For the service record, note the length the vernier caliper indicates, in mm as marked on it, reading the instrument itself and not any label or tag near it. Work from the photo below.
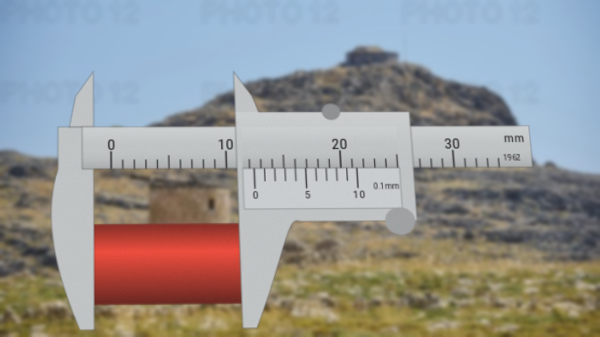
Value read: 12.4 mm
